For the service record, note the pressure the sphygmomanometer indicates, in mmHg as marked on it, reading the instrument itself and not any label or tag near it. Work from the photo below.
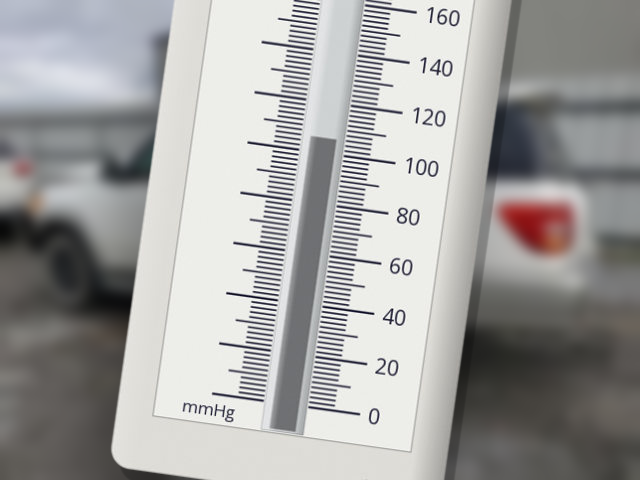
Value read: 106 mmHg
